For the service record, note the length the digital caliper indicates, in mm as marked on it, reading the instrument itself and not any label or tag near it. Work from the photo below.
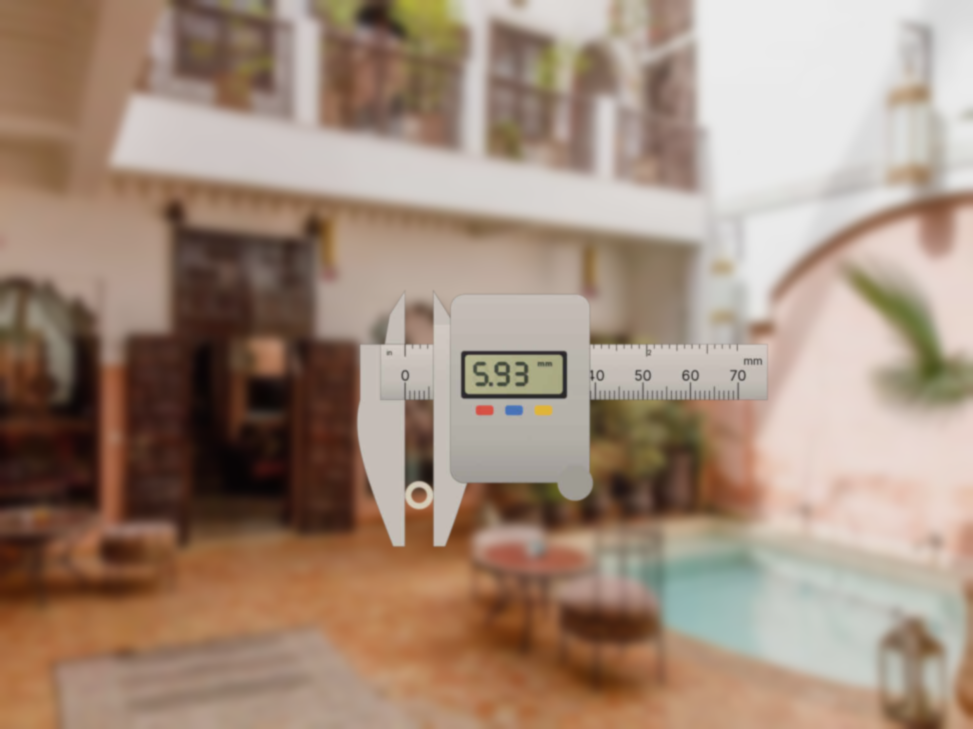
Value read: 5.93 mm
